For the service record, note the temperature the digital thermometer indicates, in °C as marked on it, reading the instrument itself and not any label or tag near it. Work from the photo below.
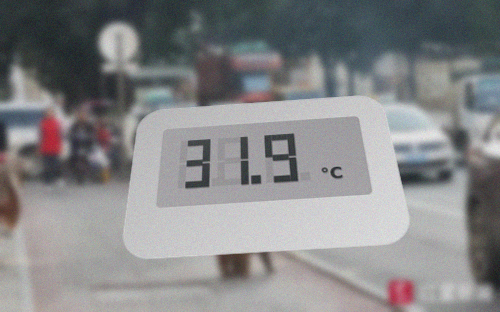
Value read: 31.9 °C
